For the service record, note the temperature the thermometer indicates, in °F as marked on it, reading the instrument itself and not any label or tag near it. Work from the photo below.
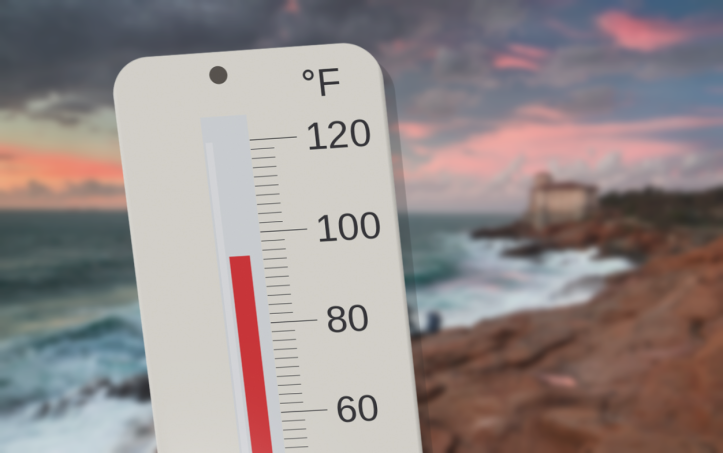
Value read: 95 °F
